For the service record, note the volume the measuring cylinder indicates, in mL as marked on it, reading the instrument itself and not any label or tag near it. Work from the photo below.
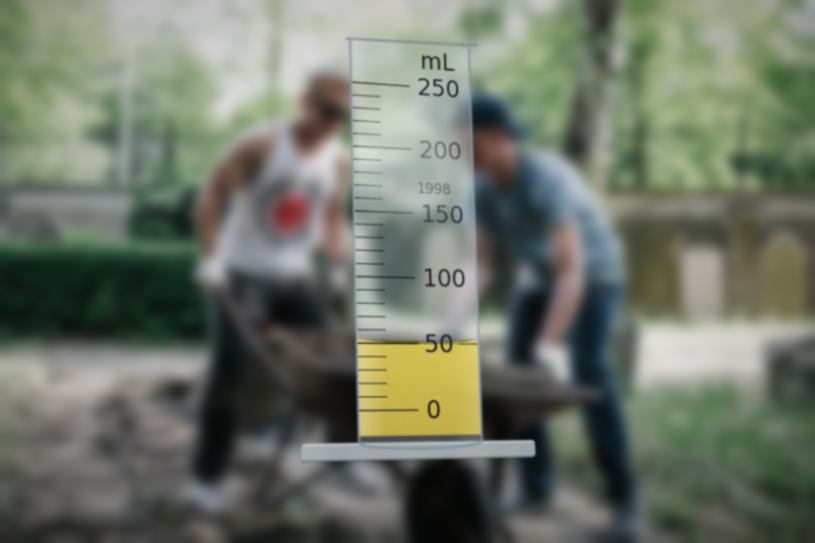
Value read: 50 mL
